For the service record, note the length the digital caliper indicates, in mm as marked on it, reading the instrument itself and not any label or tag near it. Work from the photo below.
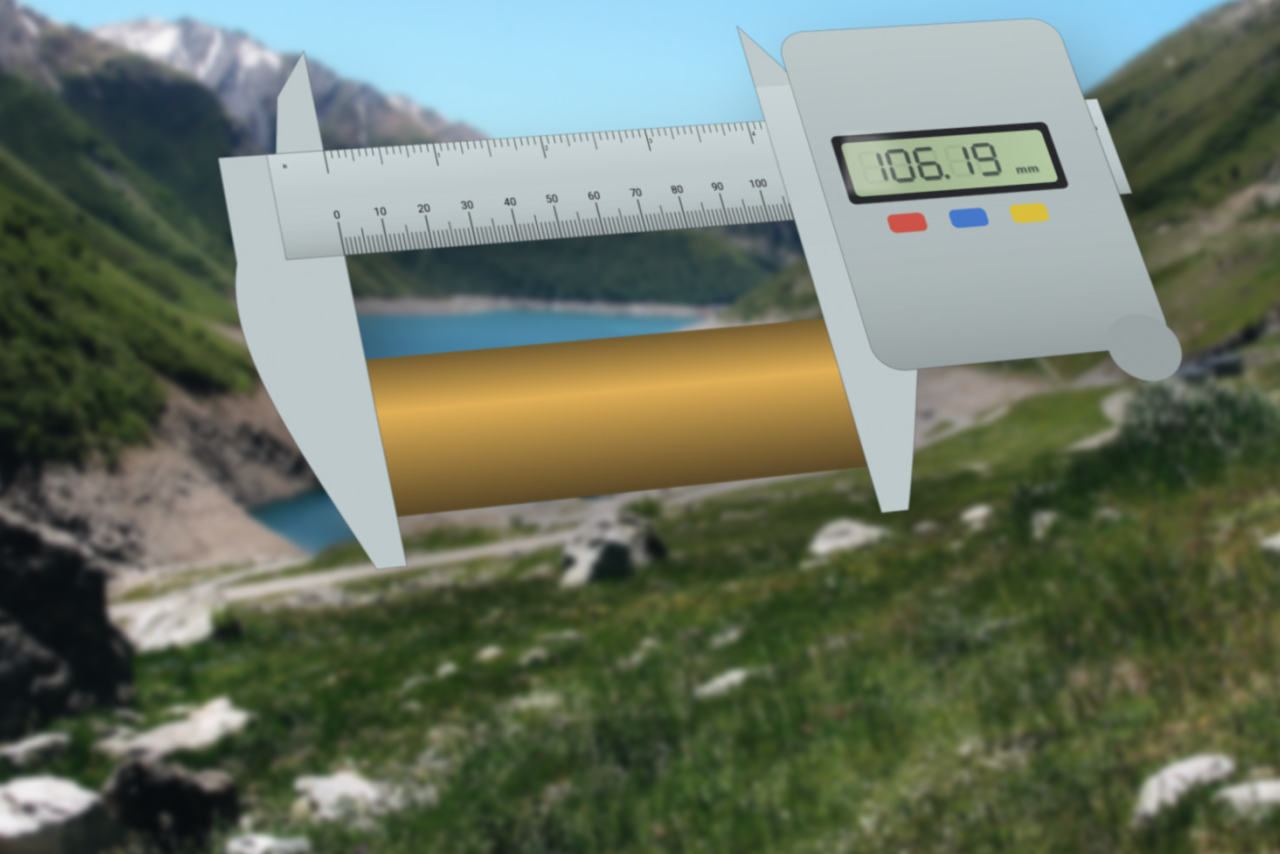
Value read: 106.19 mm
